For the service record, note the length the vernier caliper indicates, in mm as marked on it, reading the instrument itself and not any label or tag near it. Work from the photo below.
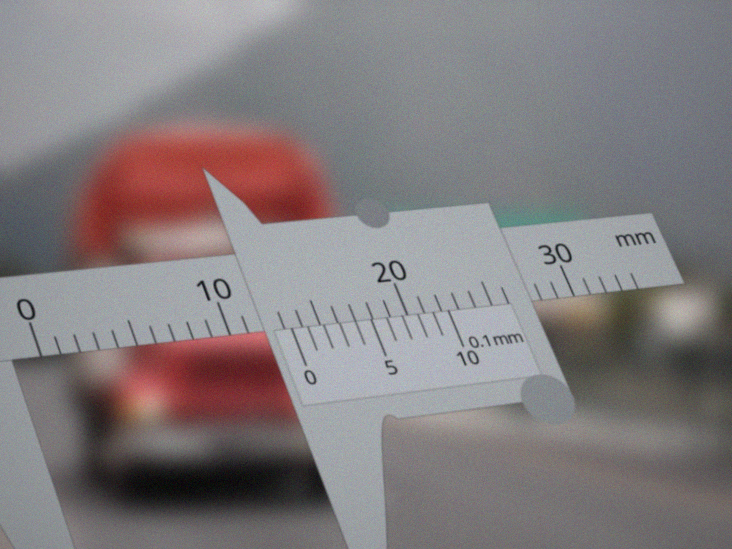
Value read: 13.4 mm
